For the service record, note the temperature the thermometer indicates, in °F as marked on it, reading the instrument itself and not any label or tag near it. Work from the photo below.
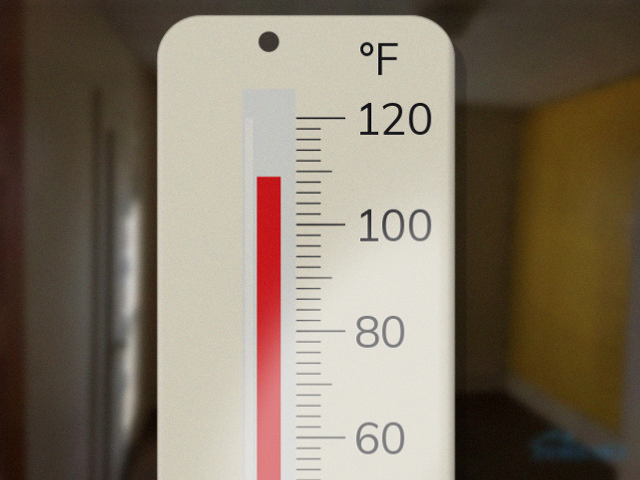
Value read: 109 °F
